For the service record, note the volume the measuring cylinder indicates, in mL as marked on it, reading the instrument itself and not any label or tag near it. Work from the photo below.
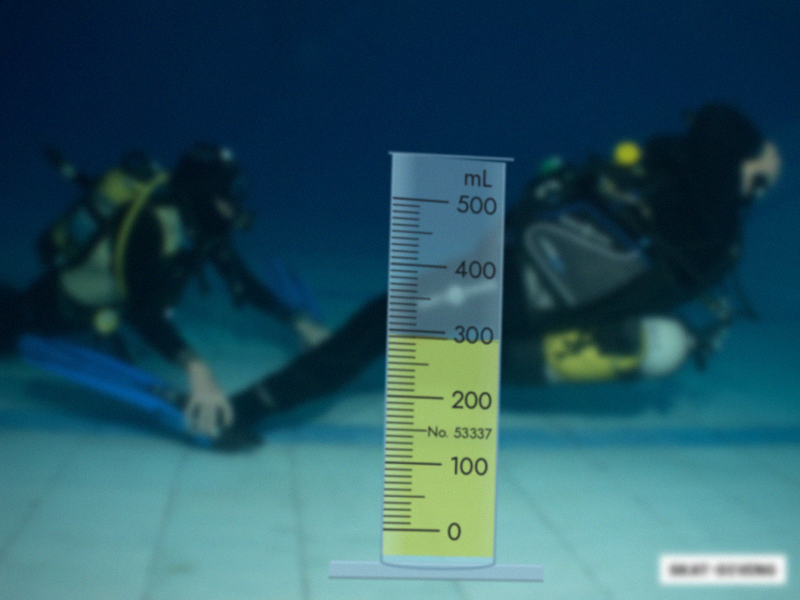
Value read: 290 mL
